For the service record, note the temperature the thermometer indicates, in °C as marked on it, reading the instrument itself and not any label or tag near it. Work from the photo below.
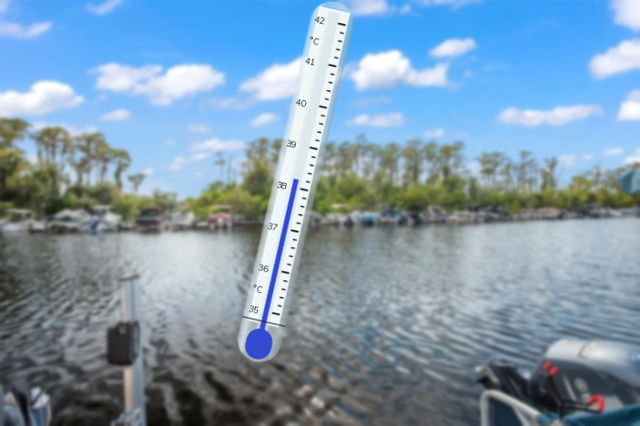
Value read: 38.2 °C
